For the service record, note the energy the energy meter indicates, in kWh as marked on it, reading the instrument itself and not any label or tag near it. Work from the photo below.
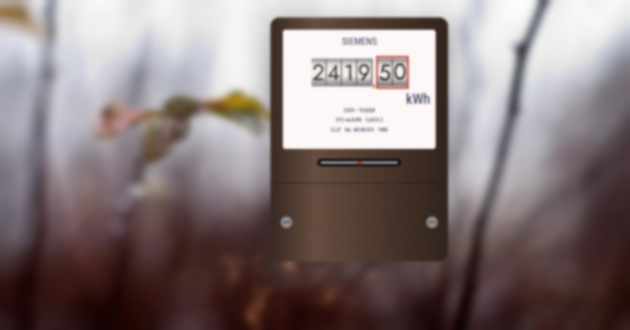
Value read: 2419.50 kWh
